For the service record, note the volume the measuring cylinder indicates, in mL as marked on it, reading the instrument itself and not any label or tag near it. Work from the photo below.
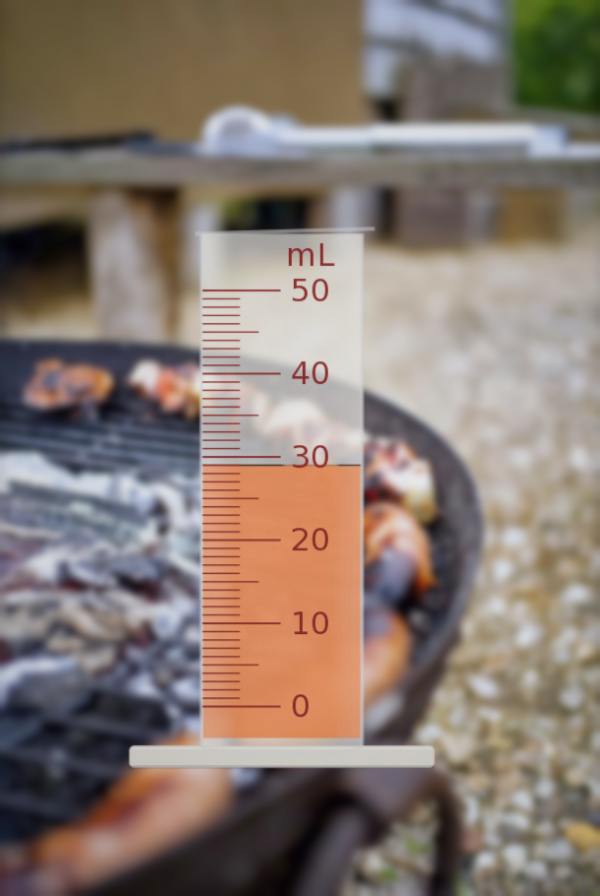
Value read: 29 mL
